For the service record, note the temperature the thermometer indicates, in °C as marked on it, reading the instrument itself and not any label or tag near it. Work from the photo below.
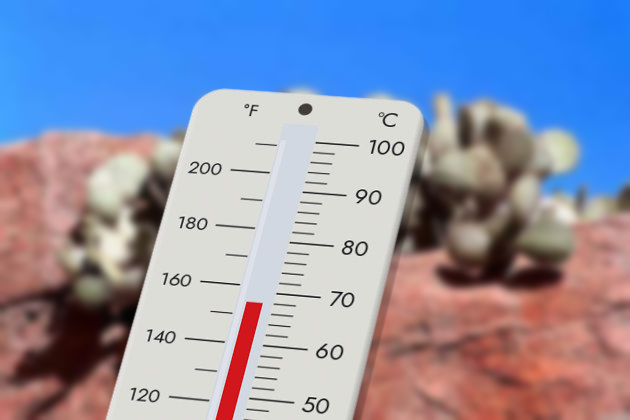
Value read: 68 °C
